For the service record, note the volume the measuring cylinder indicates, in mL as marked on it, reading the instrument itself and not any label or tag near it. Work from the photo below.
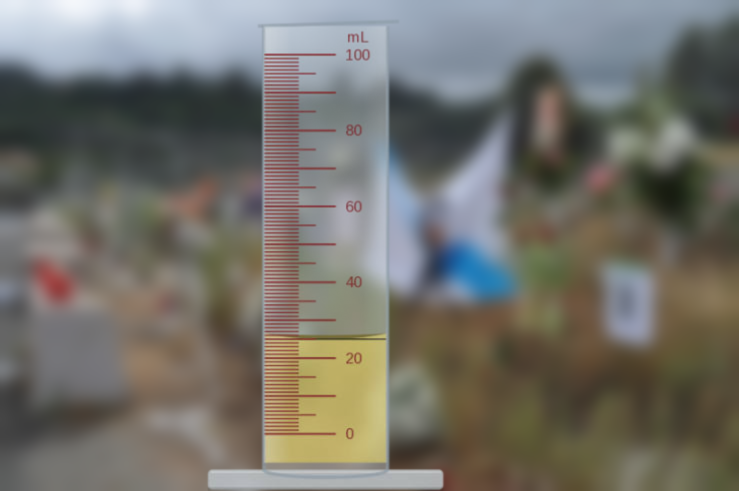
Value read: 25 mL
